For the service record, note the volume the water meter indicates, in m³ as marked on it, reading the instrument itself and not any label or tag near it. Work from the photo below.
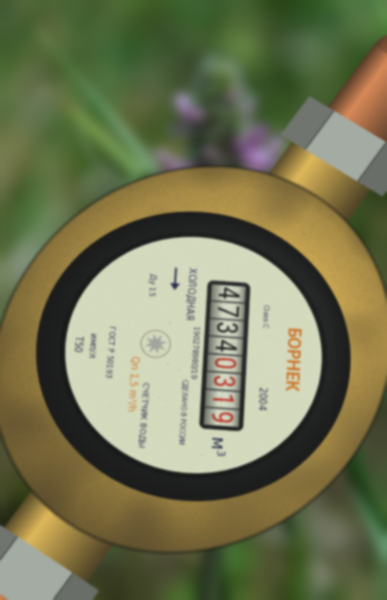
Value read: 4734.0319 m³
